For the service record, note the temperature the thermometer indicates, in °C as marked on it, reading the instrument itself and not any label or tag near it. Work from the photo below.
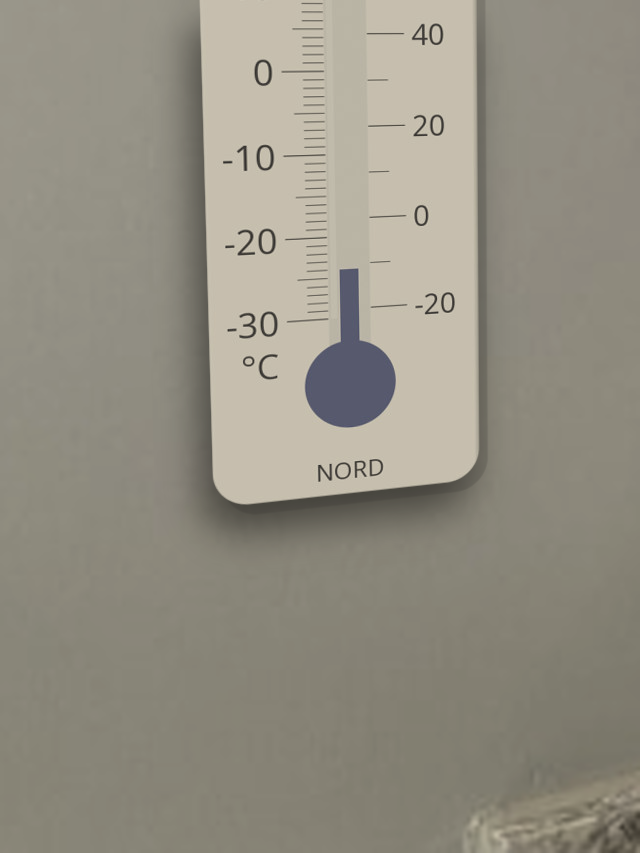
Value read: -24 °C
